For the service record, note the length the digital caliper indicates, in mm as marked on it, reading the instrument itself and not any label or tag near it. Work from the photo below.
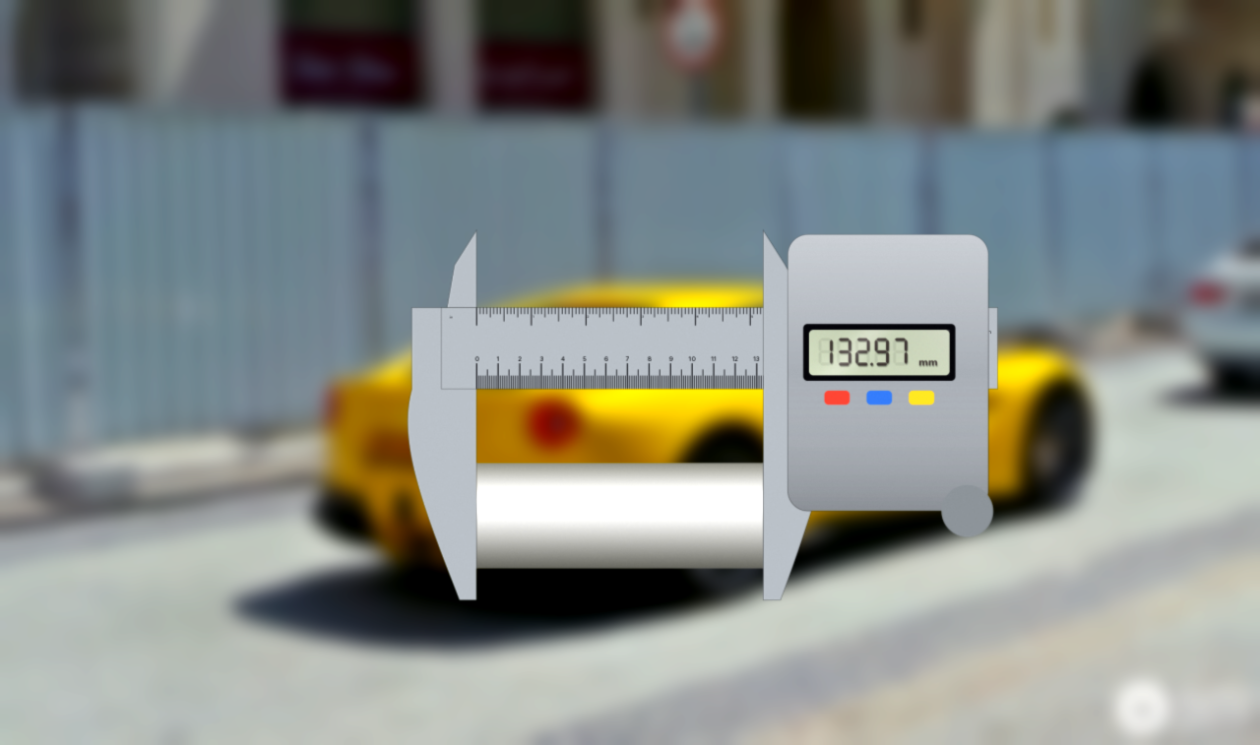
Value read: 132.97 mm
